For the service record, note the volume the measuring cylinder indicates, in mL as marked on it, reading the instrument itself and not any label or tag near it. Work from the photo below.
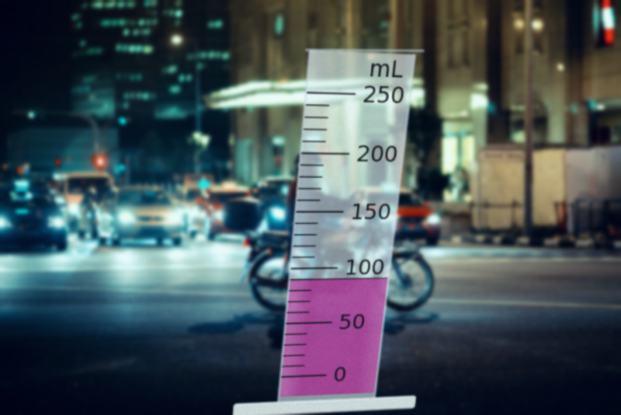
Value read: 90 mL
